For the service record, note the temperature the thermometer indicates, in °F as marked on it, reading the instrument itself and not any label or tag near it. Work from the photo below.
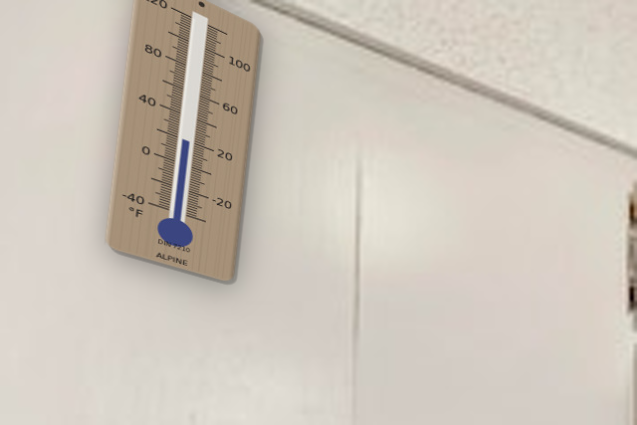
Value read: 20 °F
